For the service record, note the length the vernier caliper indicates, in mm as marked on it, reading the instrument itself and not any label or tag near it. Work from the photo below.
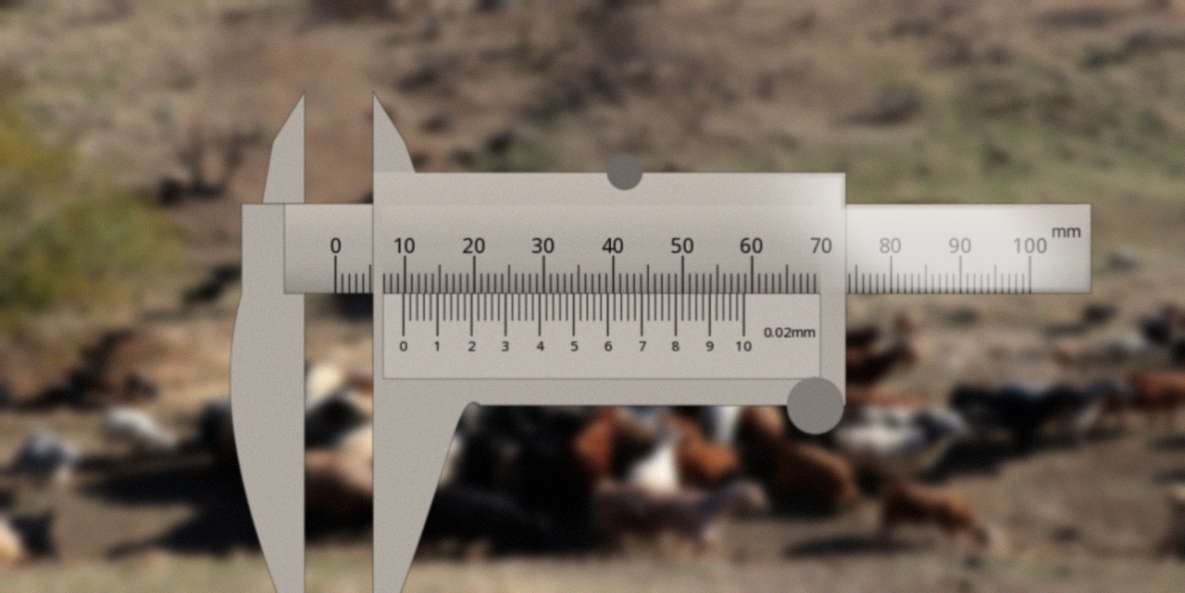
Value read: 9.8 mm
